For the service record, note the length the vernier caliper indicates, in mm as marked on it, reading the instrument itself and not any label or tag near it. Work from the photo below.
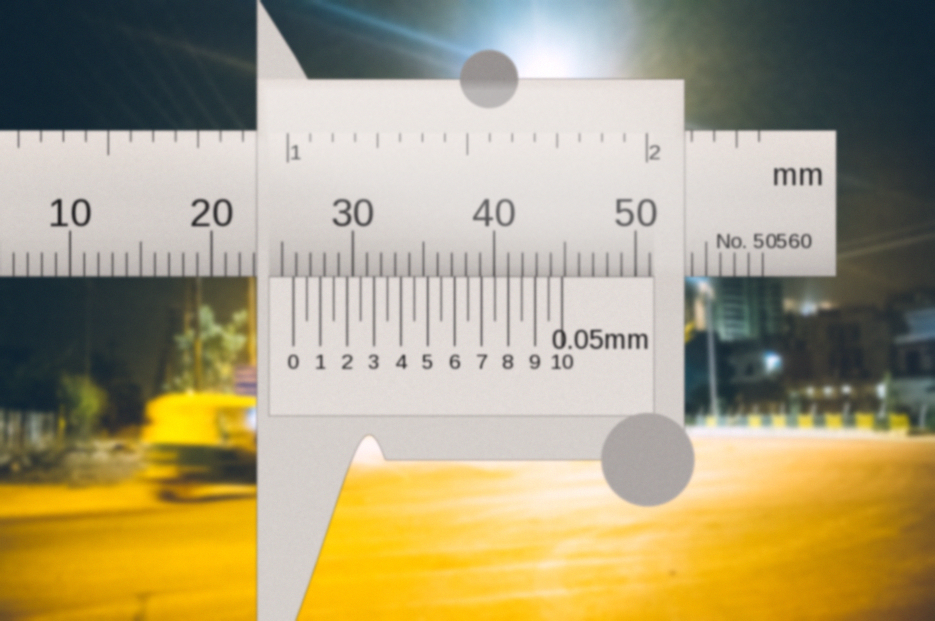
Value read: 25.8 mm
